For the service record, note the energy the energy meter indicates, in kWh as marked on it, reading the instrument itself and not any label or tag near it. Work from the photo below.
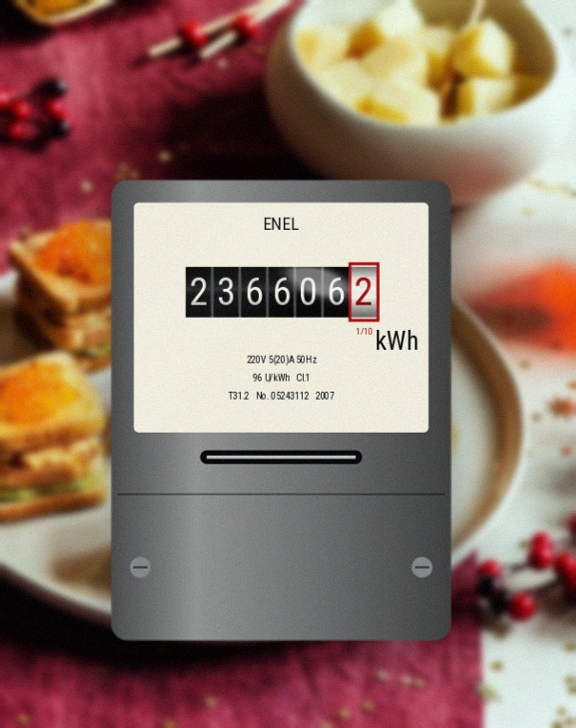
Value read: 236606.2 kWh
